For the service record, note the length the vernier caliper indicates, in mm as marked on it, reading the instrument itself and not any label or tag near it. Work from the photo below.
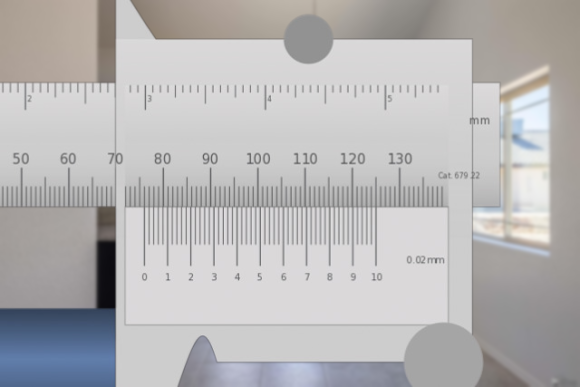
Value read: 76.0 mm
